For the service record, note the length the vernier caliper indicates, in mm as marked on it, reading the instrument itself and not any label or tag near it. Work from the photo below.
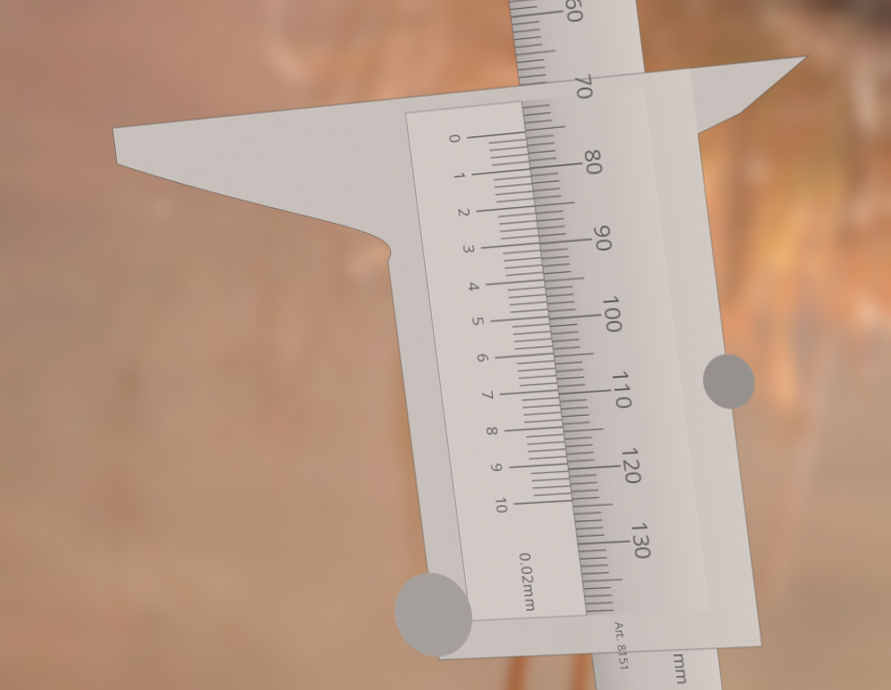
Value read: 75.2 mm
